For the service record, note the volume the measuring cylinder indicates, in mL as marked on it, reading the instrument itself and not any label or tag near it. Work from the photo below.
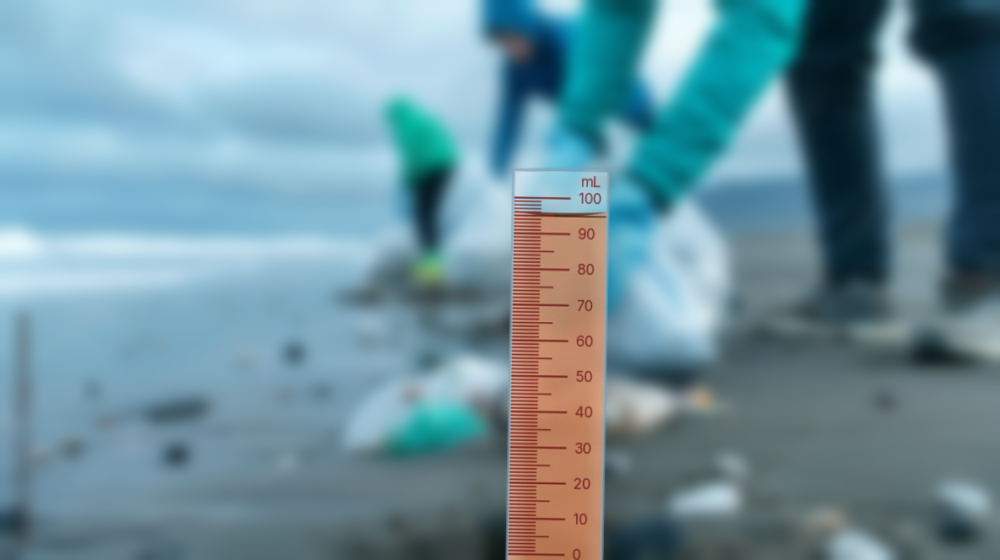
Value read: 95 mL
